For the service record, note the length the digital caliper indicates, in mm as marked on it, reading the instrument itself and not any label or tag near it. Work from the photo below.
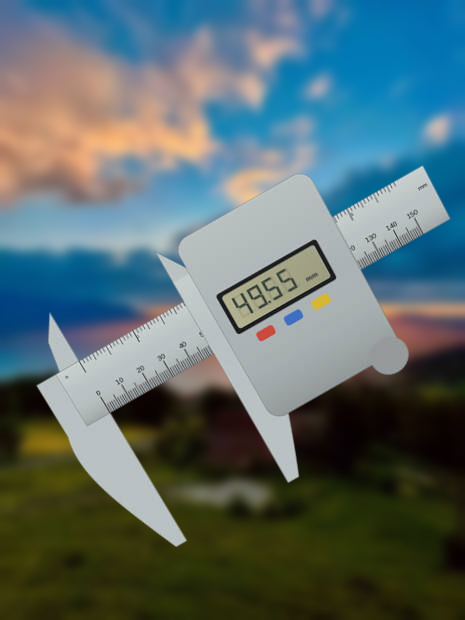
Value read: 49.55 mm
